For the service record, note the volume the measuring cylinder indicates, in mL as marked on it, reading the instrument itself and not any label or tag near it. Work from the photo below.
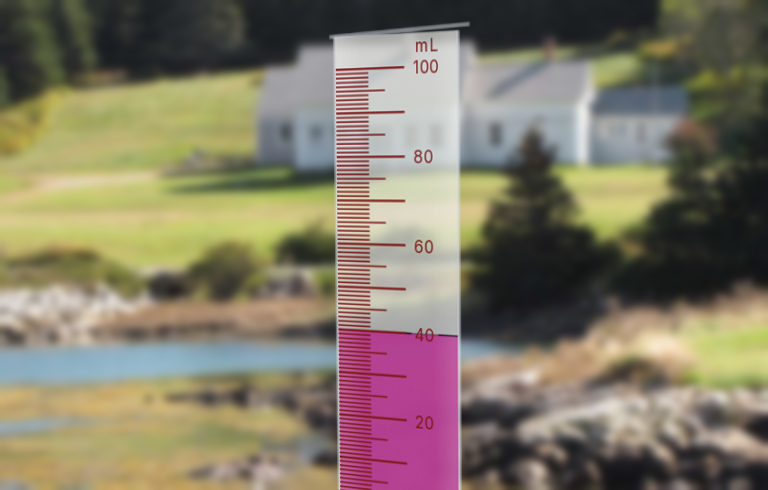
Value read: 40 mL
